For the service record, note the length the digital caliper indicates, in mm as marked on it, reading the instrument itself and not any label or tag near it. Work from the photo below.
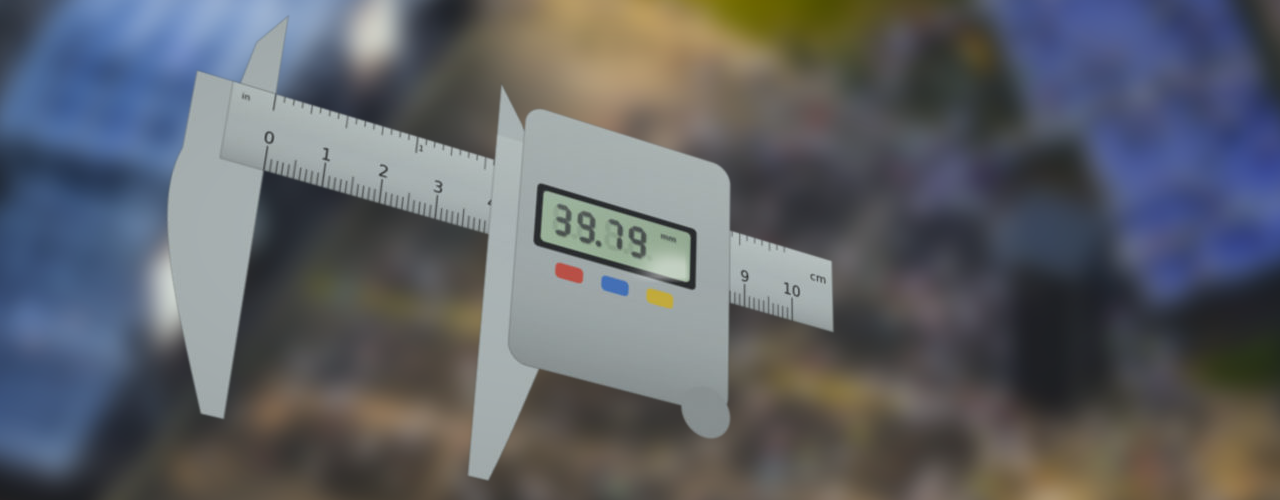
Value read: 39.79 mm
